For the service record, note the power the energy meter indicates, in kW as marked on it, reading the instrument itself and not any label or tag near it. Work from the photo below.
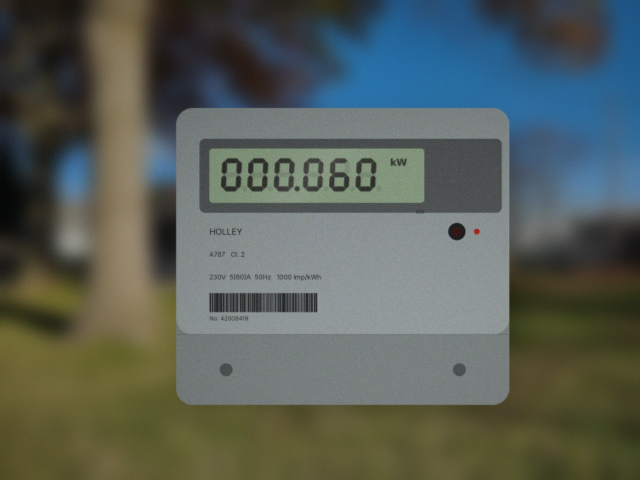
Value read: 0.060 kW
